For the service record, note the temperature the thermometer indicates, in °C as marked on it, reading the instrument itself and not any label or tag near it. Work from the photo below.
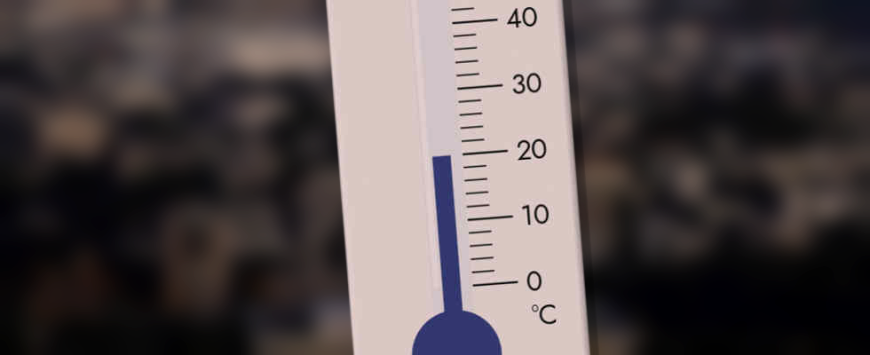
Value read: 20 °C
